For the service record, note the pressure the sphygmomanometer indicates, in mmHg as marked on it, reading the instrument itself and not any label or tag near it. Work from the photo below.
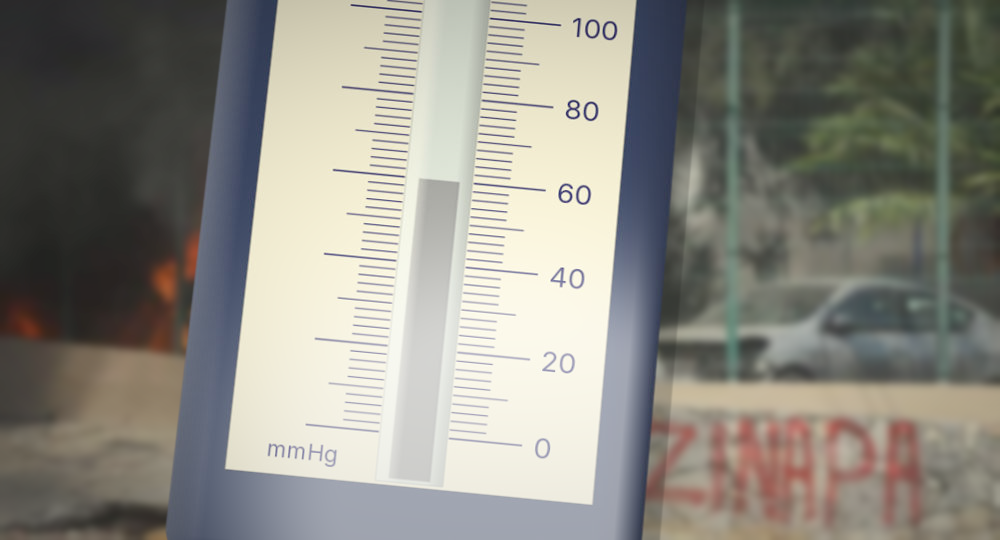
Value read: 60 mmHg
